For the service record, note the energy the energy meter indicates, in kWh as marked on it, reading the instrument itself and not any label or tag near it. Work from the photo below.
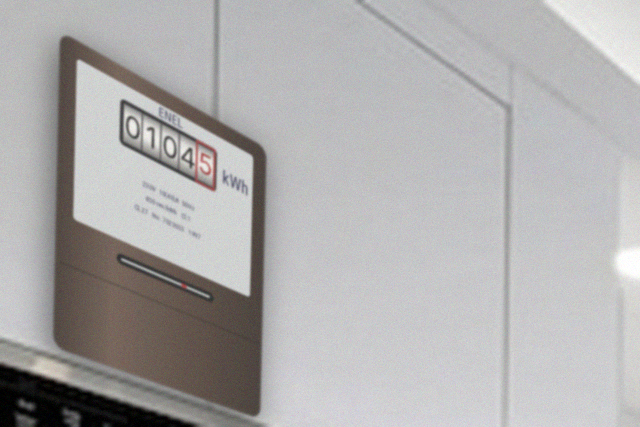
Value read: 104.5 kWh
